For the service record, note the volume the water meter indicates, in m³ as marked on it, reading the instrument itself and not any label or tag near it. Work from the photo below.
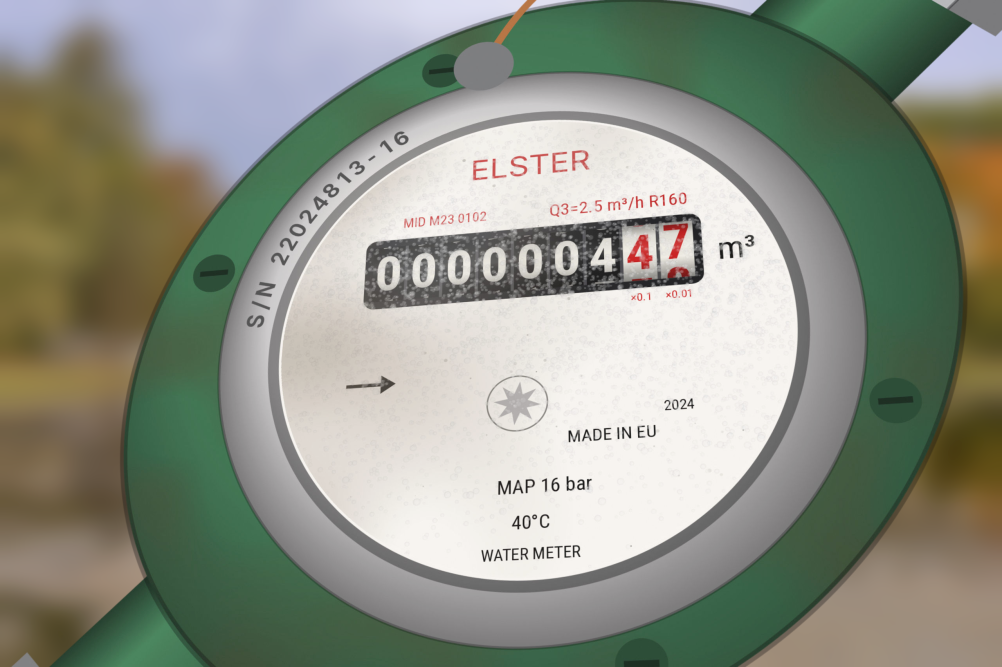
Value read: 4.47 m³
